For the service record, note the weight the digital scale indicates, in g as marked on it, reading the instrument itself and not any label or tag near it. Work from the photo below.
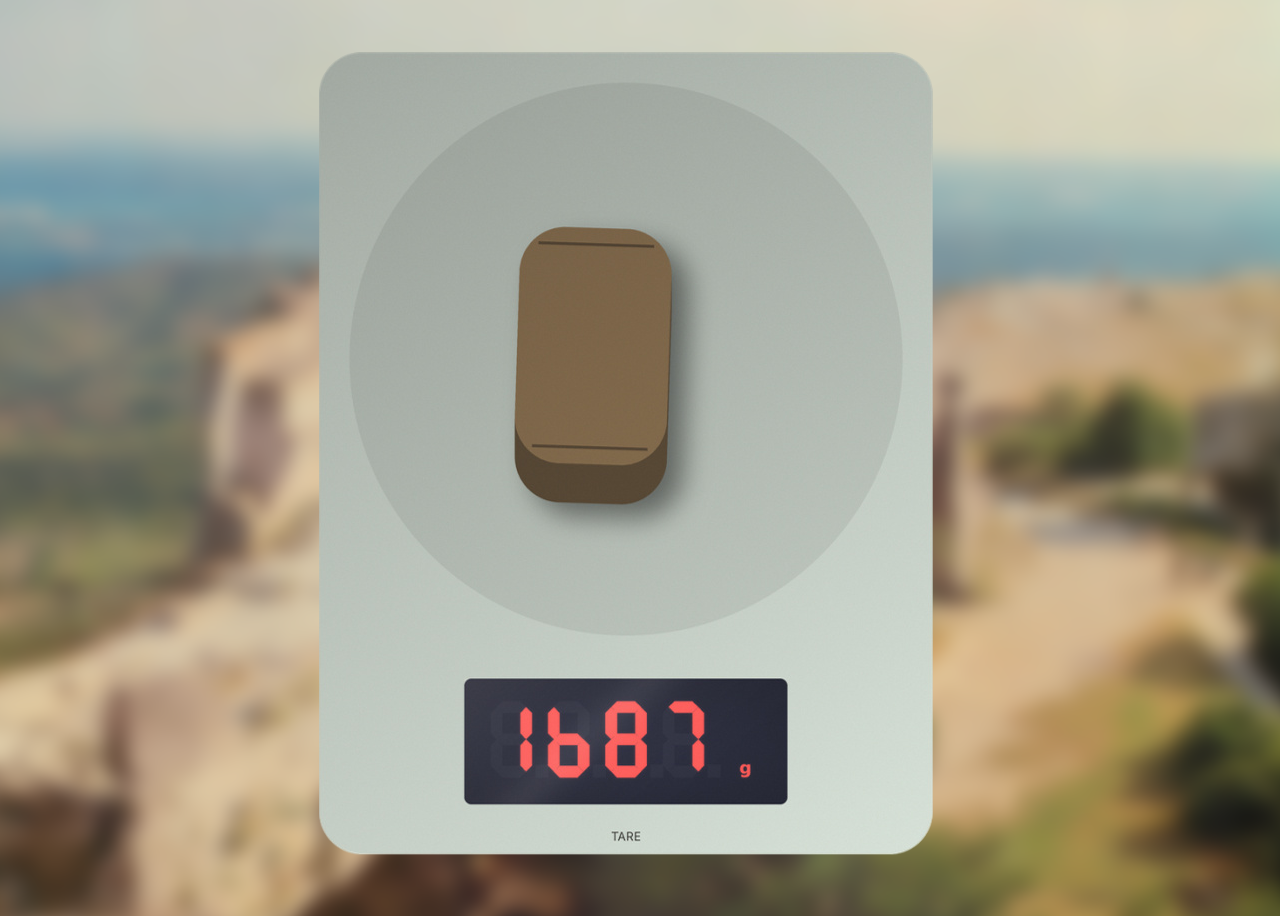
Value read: 1687 g
